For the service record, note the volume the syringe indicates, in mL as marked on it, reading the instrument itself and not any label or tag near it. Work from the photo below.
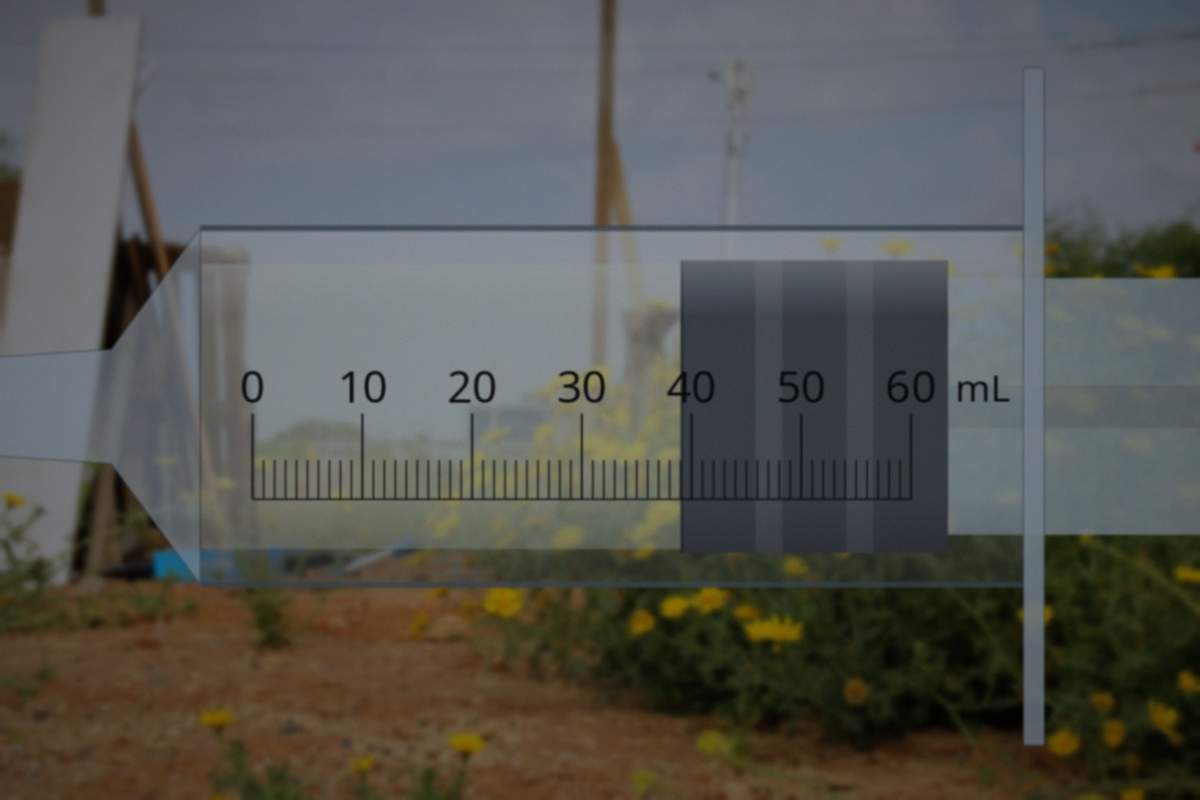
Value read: 39 mL
